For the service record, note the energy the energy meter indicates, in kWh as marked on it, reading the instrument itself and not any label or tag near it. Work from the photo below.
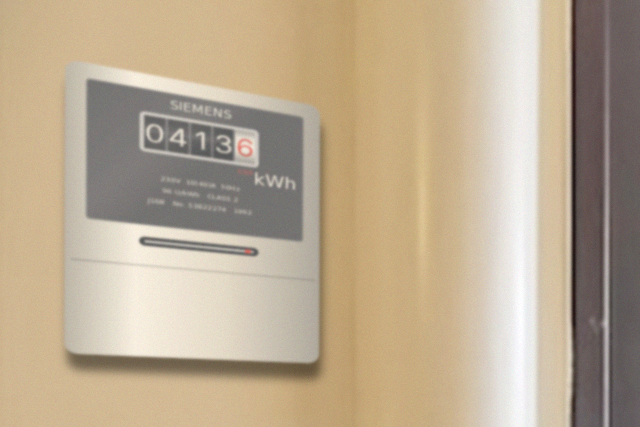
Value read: 413.6 kWh
